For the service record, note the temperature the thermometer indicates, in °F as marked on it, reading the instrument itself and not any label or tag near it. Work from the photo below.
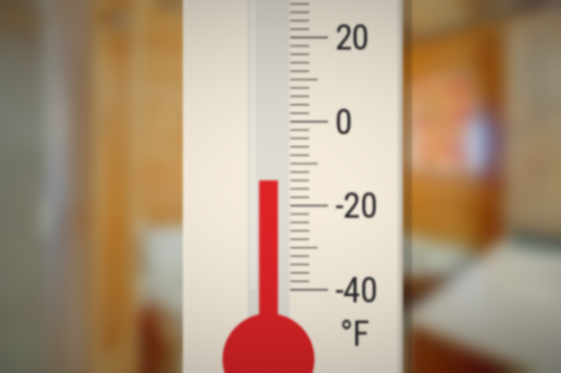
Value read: -14 °F
